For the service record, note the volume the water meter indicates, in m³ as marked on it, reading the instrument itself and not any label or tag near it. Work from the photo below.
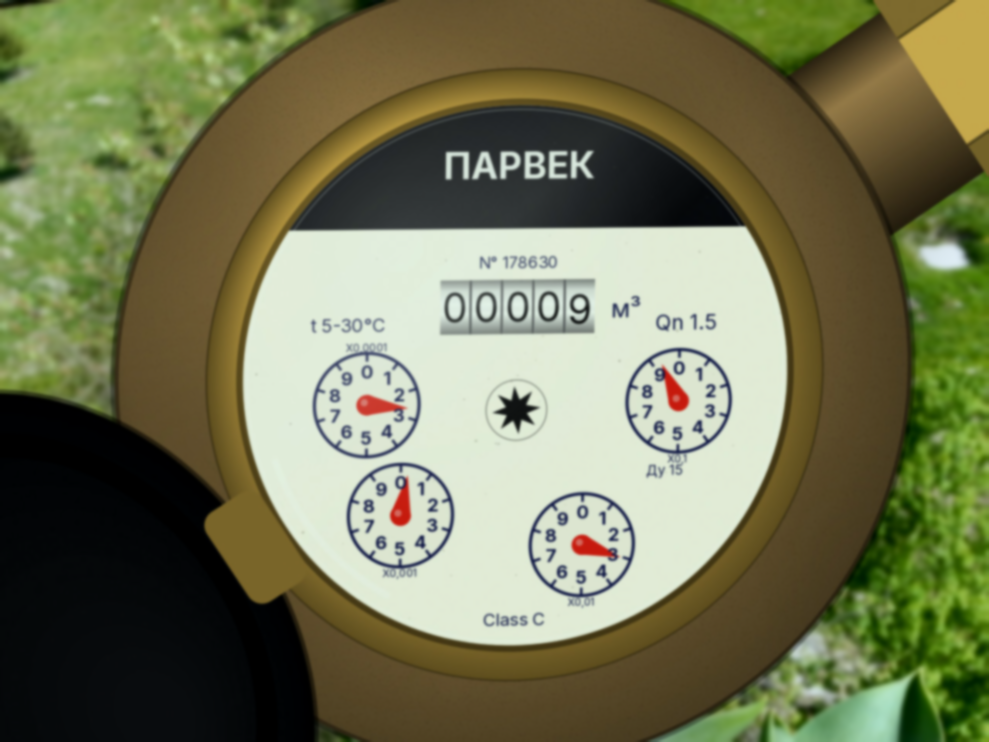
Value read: 8.9302 m³
